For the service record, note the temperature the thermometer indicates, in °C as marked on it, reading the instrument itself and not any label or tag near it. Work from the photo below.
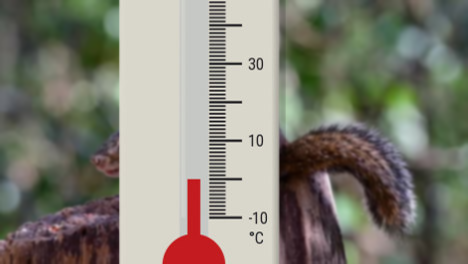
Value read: 0 °C
